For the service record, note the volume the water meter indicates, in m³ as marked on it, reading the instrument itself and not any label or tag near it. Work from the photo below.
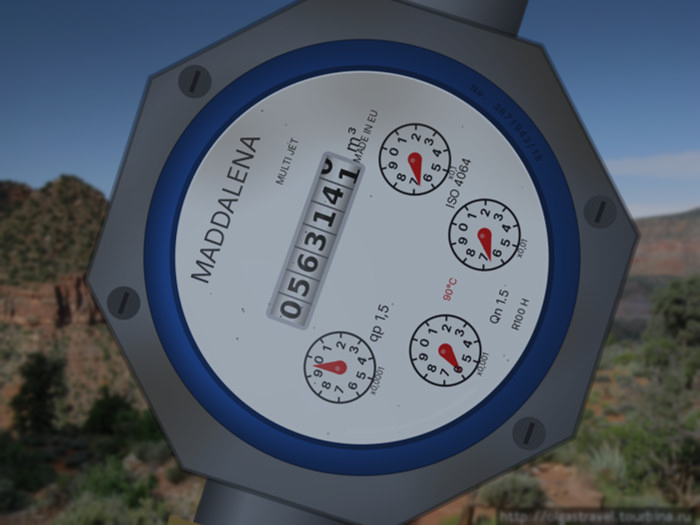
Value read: 563140.6659 m³
